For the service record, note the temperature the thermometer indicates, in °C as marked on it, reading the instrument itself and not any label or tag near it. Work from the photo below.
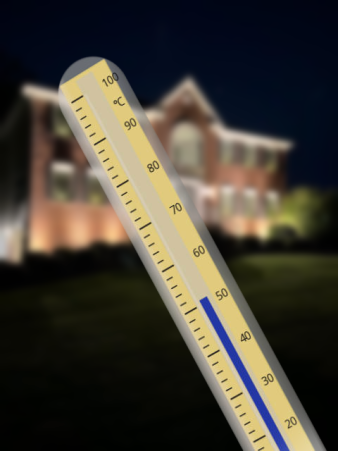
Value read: 51 °C
